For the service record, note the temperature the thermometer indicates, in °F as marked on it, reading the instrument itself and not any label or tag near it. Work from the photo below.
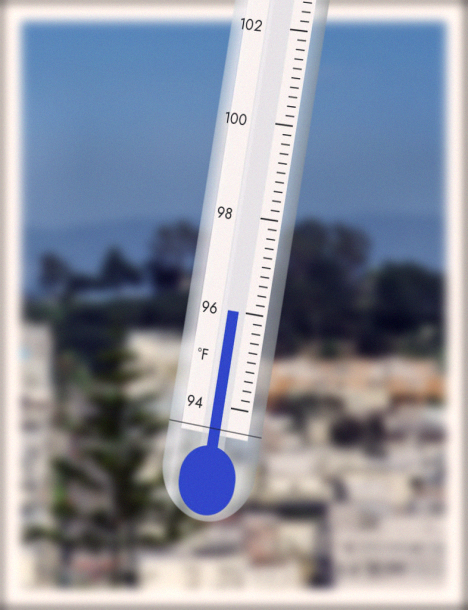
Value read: 96 °F
